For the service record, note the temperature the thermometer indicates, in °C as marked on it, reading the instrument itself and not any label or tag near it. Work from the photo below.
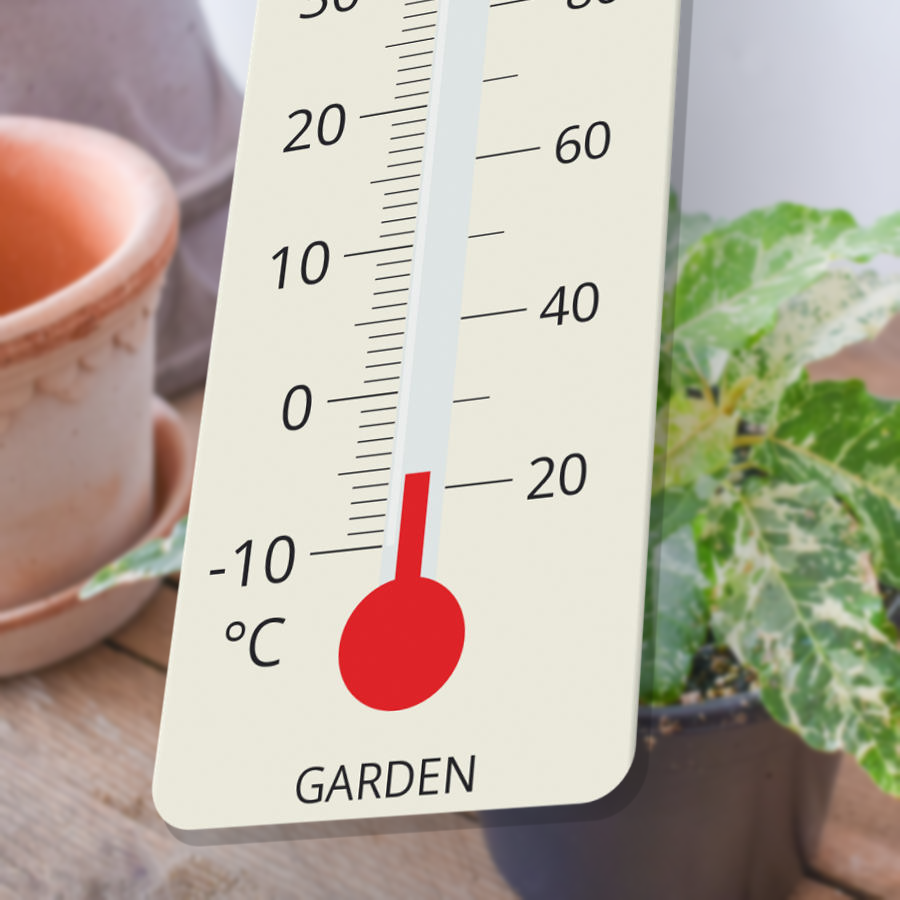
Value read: -5.5 °C
